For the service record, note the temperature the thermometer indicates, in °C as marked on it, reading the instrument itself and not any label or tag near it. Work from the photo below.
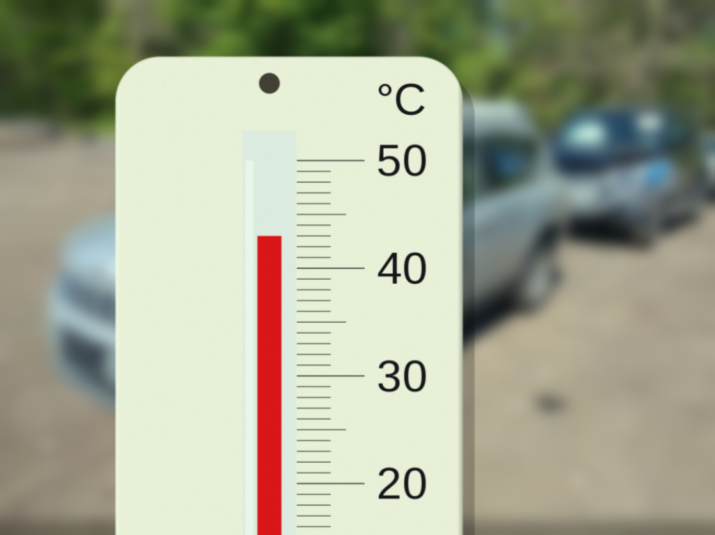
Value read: 43 °C
